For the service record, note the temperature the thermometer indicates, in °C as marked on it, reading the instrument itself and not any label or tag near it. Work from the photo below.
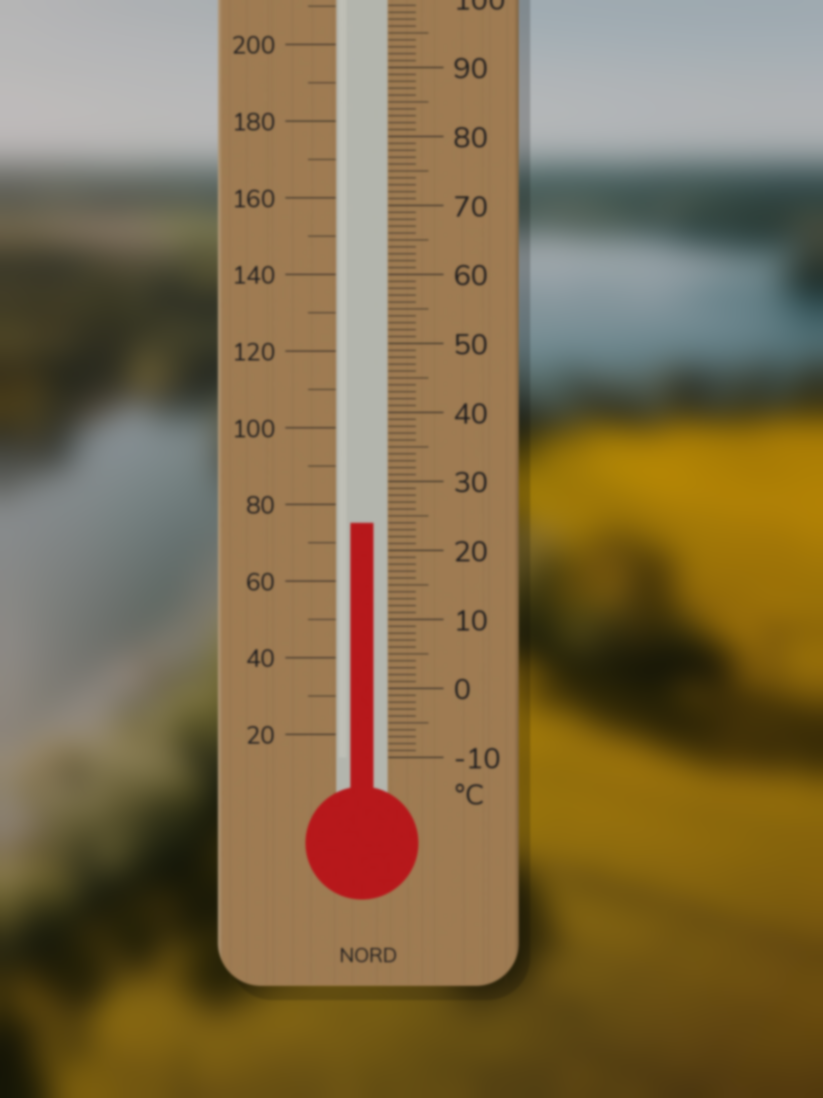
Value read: 24 °C
